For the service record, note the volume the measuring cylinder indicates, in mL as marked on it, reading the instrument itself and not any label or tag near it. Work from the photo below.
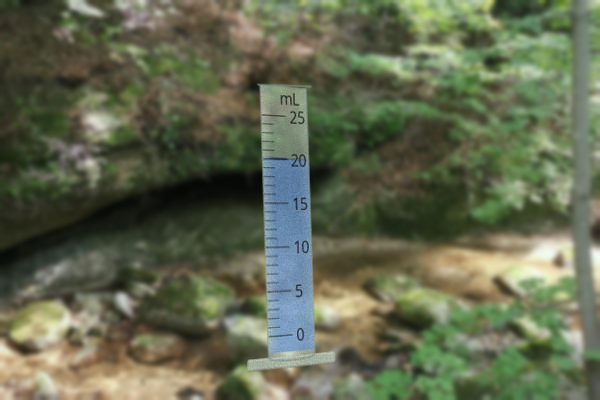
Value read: 20 mL
